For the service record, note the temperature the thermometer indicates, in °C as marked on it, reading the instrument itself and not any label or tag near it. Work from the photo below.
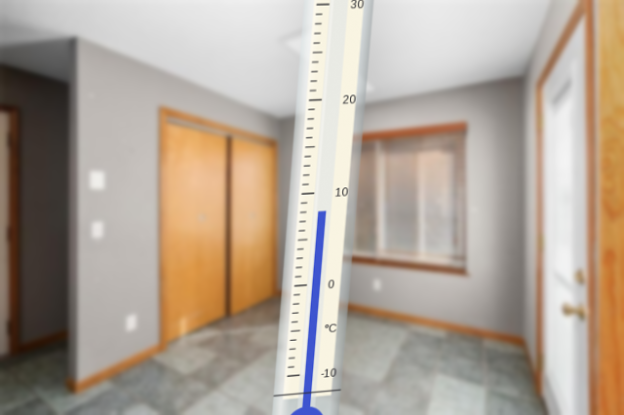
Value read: 8 °C
